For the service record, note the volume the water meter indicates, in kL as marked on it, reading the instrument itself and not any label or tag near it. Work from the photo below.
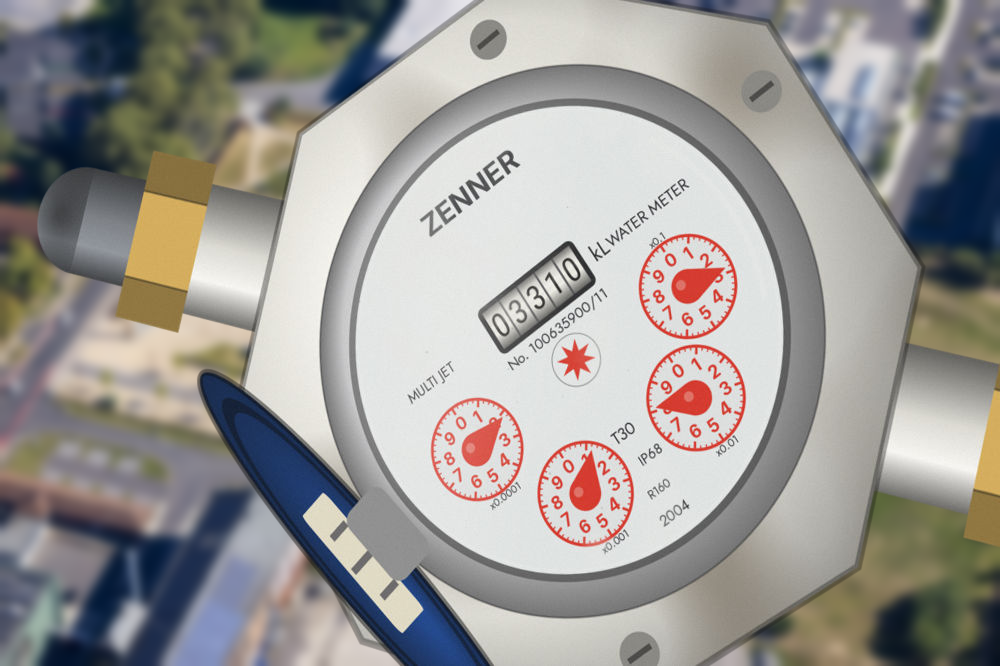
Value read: 3310.2812 kL
